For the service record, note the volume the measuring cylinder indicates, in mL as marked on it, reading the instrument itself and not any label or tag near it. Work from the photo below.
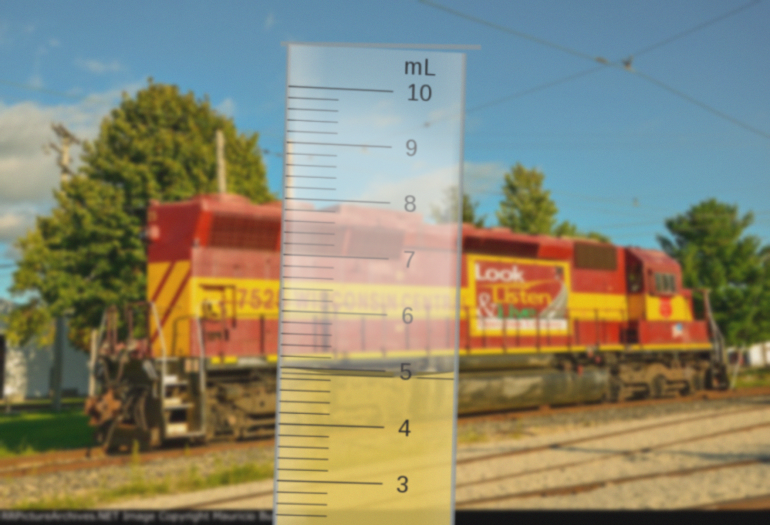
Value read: 4.9 mL
